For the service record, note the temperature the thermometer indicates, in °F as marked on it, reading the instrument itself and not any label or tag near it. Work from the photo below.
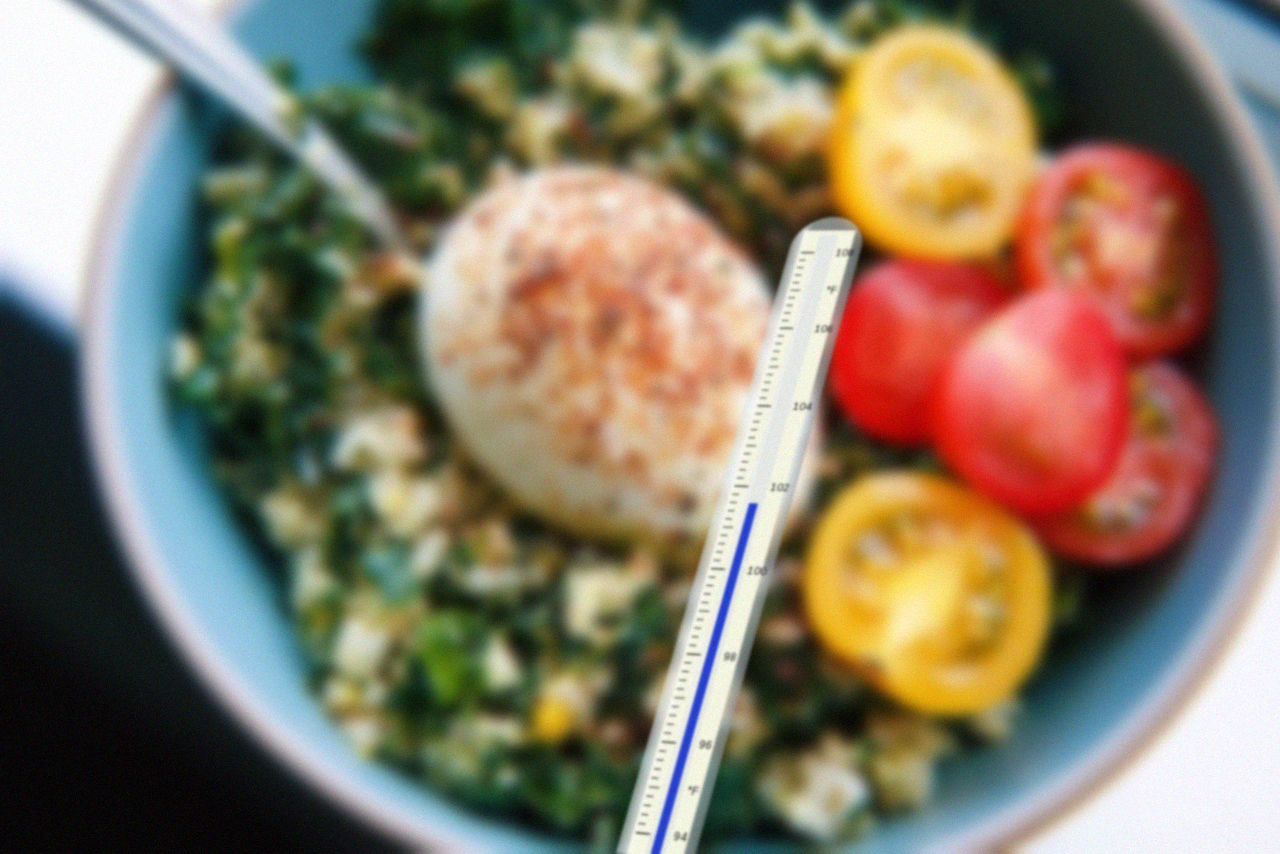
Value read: 101.6 °F
